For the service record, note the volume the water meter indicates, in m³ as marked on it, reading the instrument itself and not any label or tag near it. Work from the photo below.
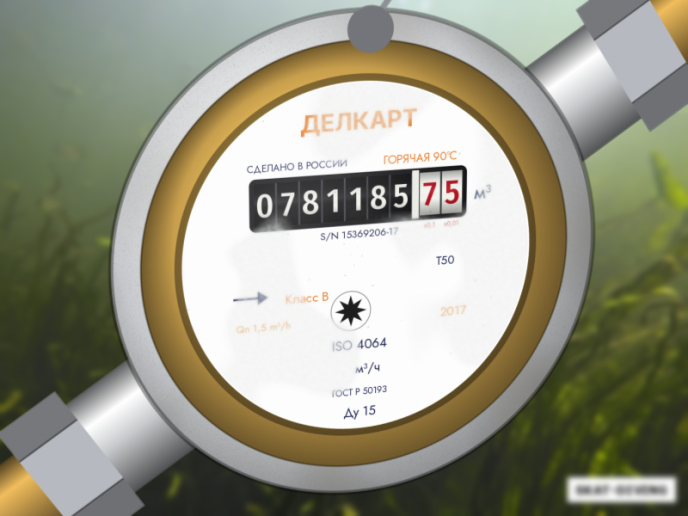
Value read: 781185.75 m³
